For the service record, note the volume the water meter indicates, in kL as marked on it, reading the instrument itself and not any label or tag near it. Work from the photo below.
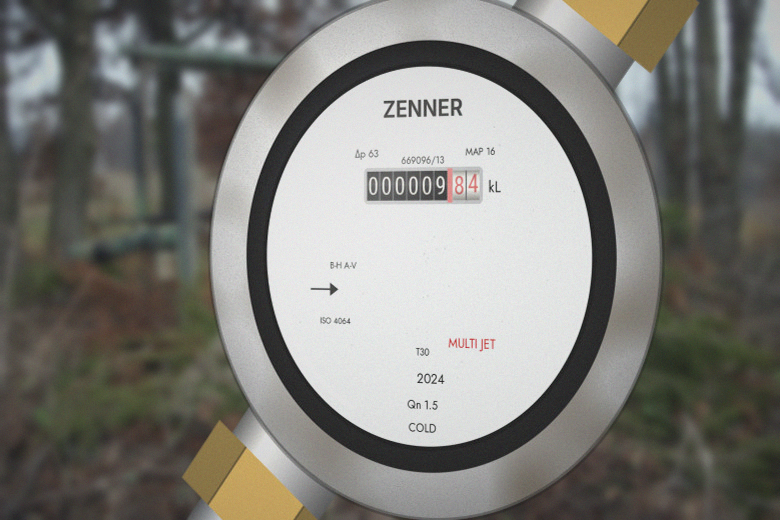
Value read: 9.84 kL
